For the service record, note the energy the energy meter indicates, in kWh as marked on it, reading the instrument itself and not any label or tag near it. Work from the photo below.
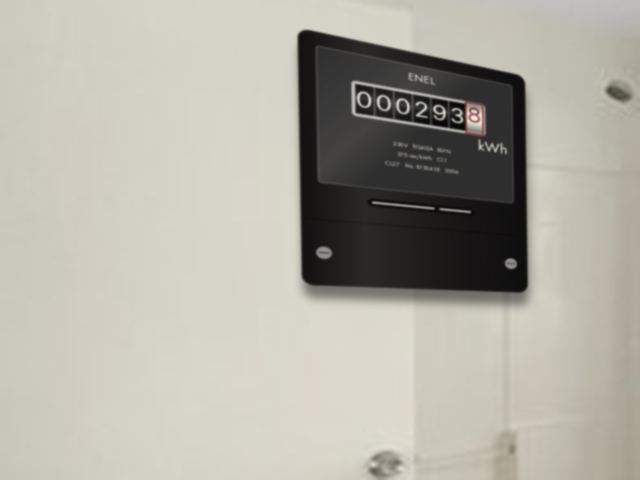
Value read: 293.8 kWh
